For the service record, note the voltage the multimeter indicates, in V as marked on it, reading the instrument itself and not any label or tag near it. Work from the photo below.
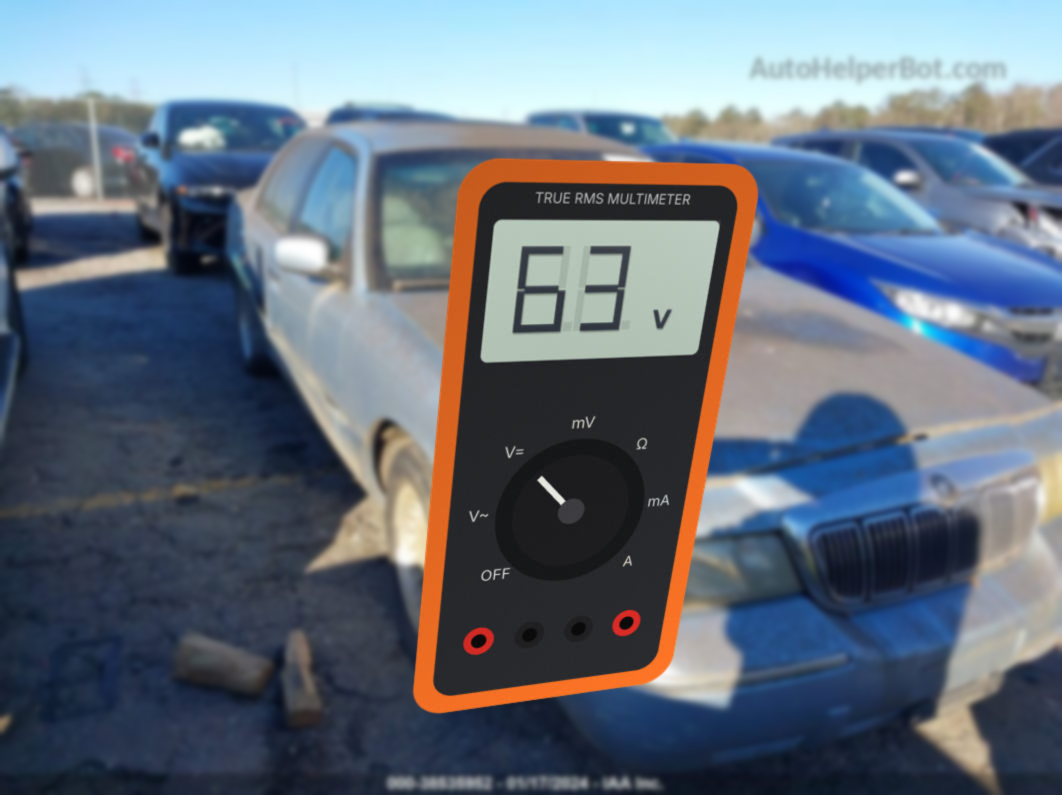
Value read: 63 V
